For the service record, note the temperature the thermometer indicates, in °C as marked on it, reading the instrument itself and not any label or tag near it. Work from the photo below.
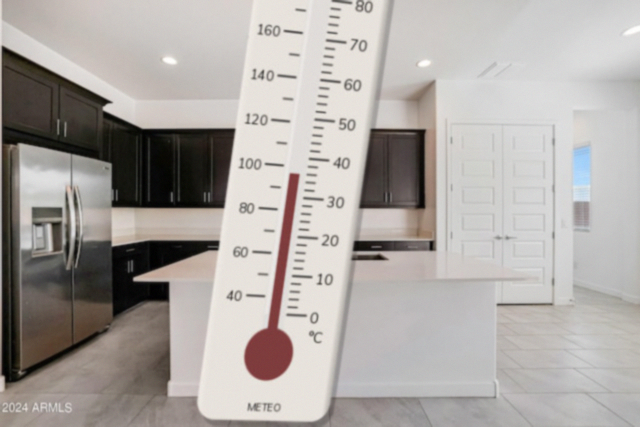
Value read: 36 °C
